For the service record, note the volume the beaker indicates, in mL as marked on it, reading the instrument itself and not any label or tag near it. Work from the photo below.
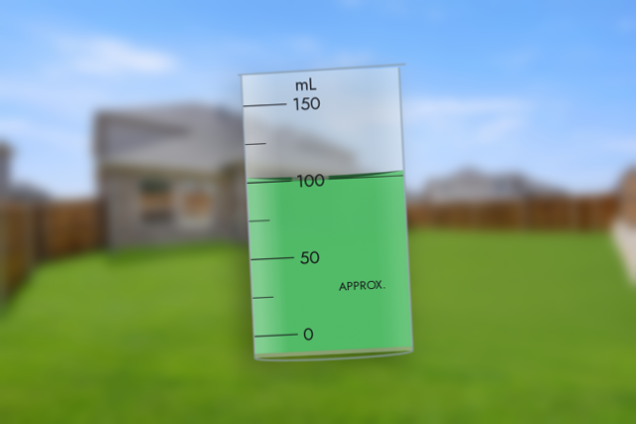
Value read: 100 mL
